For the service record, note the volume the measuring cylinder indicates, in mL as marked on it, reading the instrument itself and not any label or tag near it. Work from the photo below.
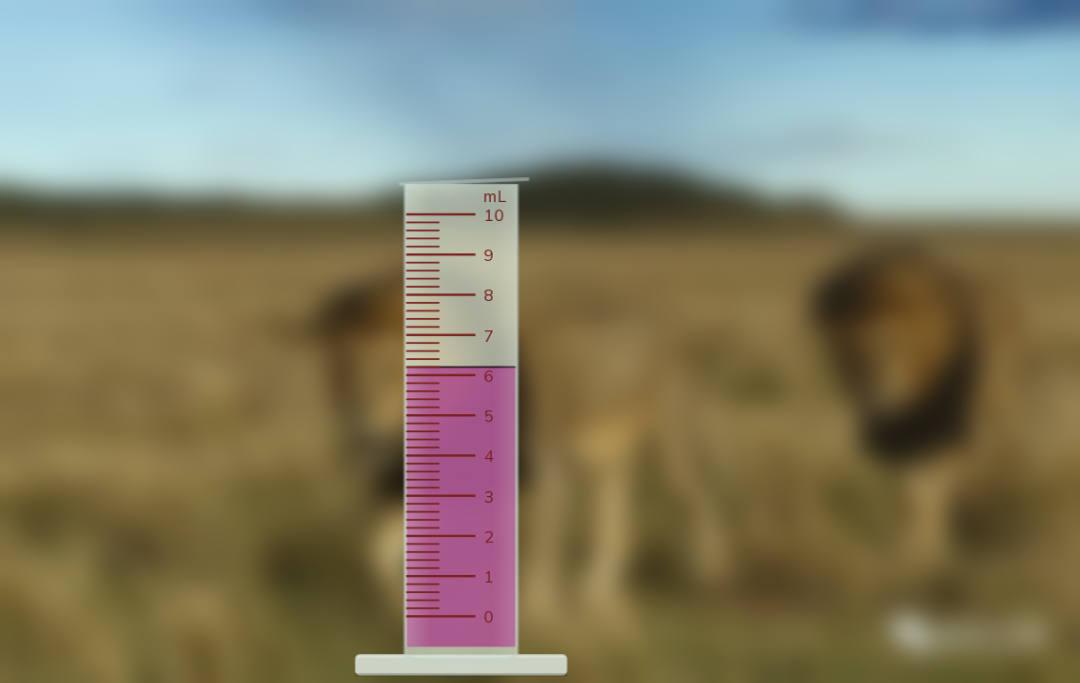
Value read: 6.2 mL
